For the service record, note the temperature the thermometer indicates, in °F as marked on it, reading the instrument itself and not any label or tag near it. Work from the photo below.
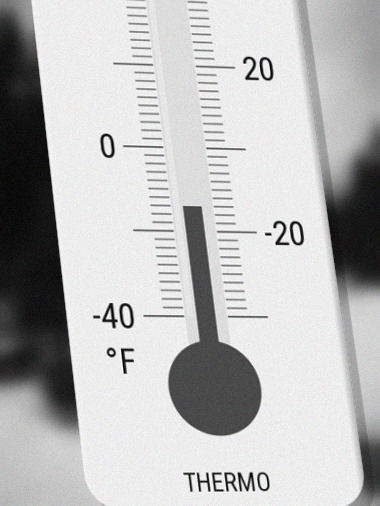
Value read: -14 °F
